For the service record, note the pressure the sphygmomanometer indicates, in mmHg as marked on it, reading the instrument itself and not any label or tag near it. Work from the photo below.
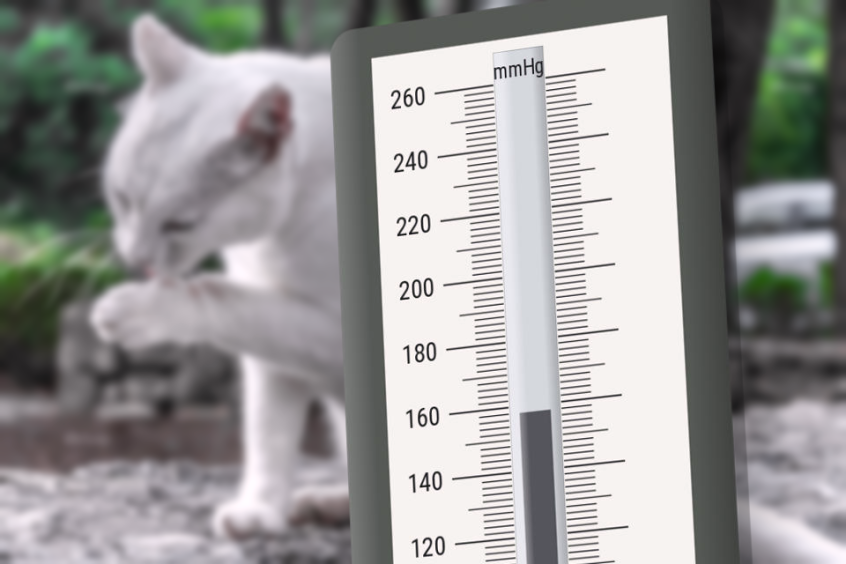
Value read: 158 mmHg
